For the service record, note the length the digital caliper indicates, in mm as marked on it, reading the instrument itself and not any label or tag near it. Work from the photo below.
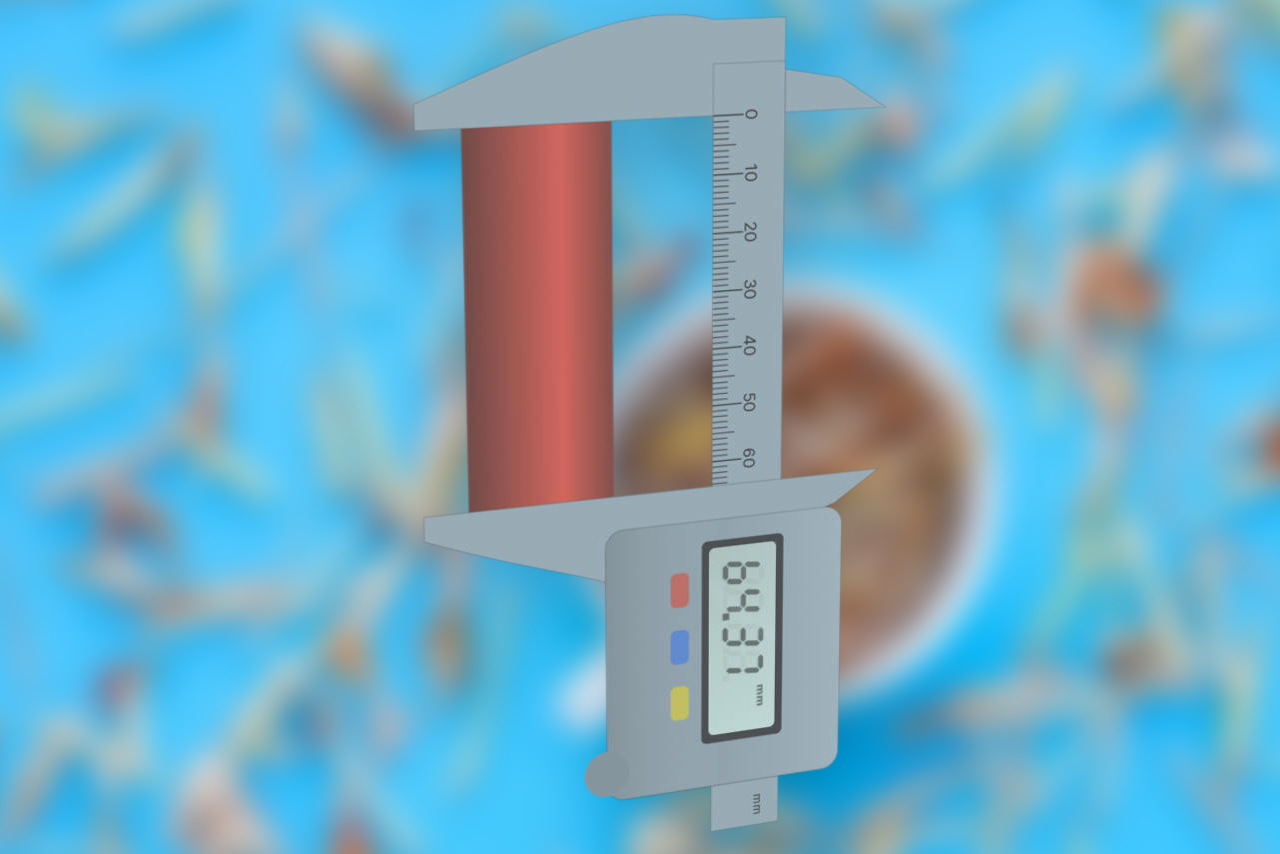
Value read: 64.37 mm
